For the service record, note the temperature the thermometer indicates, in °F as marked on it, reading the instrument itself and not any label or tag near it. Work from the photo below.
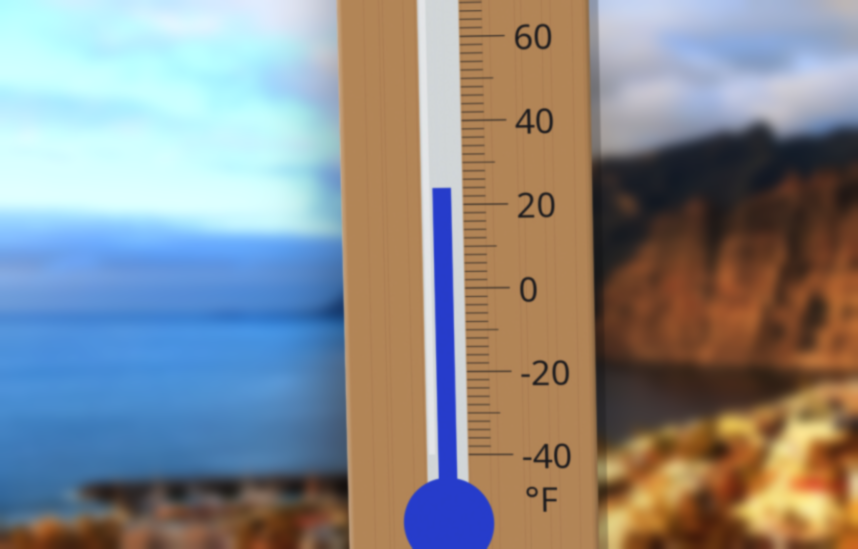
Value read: 24 °F
